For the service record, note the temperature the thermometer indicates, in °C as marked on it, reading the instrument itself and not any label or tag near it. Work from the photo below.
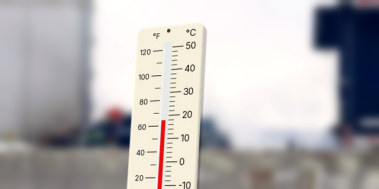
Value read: 18 °C
